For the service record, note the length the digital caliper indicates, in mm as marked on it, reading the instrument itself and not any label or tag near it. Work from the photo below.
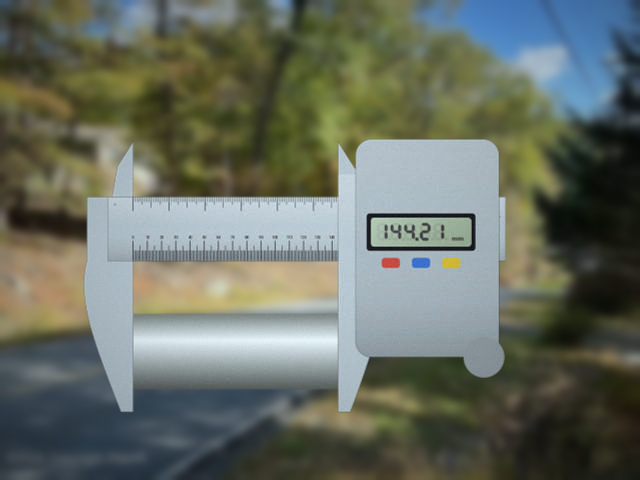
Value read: 144.21 mm
